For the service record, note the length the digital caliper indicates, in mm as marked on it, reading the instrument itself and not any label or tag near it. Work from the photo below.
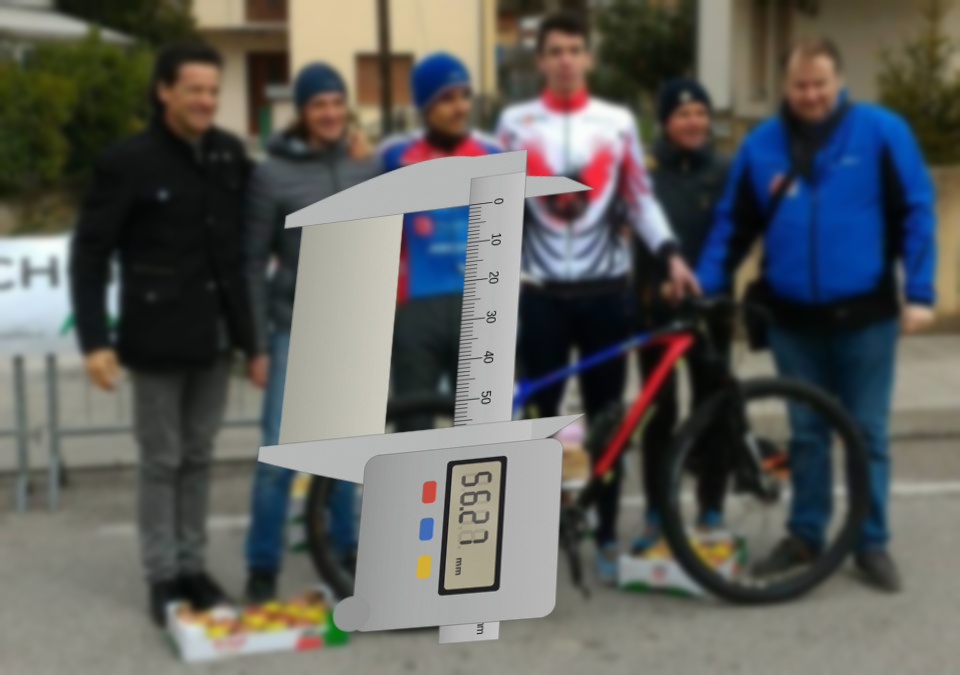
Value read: 56.27 mm
